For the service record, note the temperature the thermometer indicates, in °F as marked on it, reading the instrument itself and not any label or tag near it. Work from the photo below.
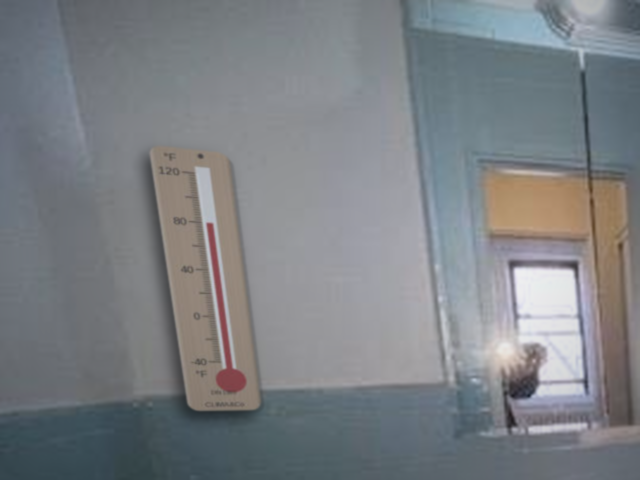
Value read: 80 °F
